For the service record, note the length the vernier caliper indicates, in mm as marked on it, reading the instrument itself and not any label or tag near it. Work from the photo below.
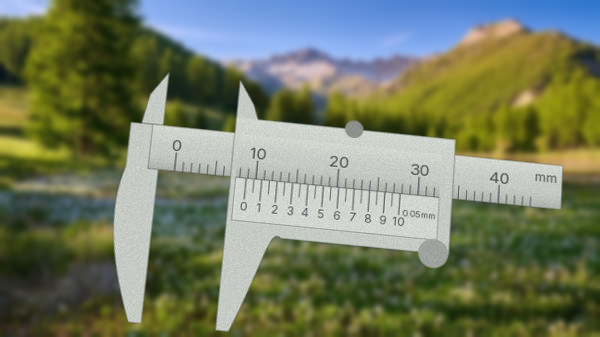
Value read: 8.8 mm
